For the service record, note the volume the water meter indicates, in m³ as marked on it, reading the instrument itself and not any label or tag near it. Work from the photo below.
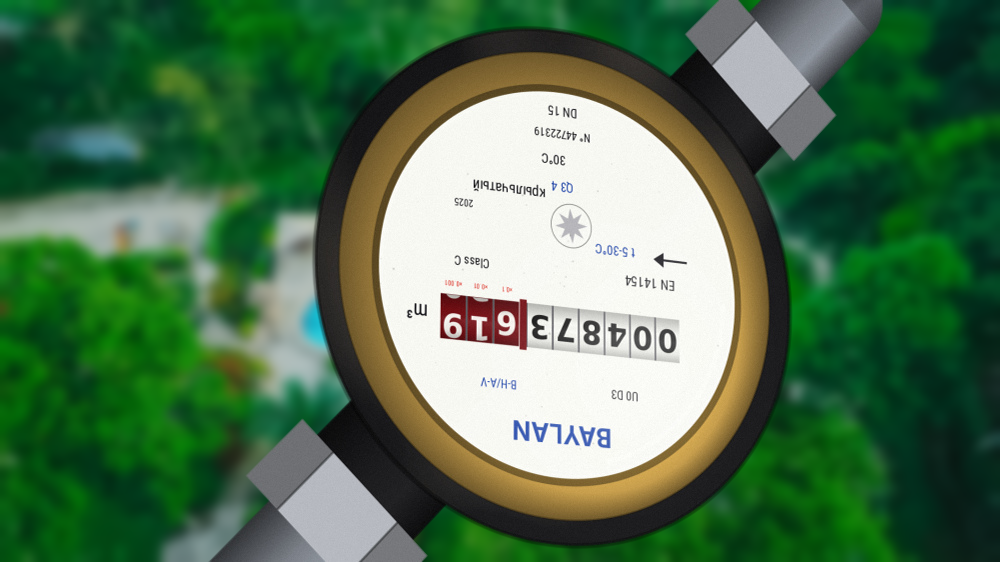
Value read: 4873.619 m³
